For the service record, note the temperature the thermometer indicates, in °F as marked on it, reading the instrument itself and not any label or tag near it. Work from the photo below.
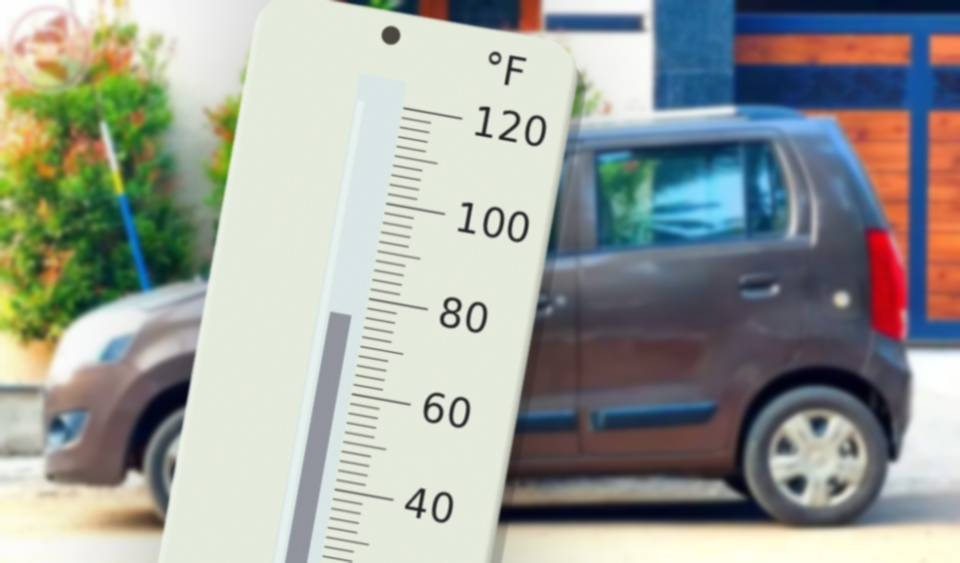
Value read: 76 °F
